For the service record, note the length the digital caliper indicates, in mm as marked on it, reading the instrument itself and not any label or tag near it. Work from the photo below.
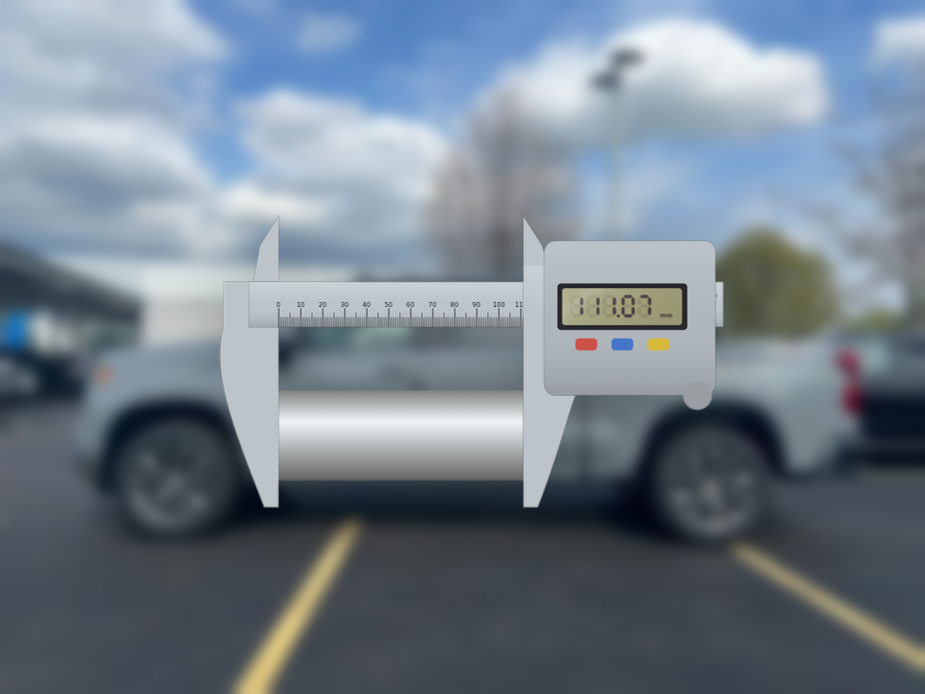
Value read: 111.07 mm
